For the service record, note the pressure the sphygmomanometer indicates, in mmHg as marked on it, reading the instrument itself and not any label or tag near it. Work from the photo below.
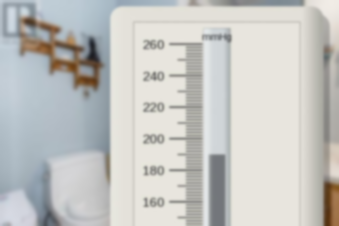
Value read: 190 mmHg
